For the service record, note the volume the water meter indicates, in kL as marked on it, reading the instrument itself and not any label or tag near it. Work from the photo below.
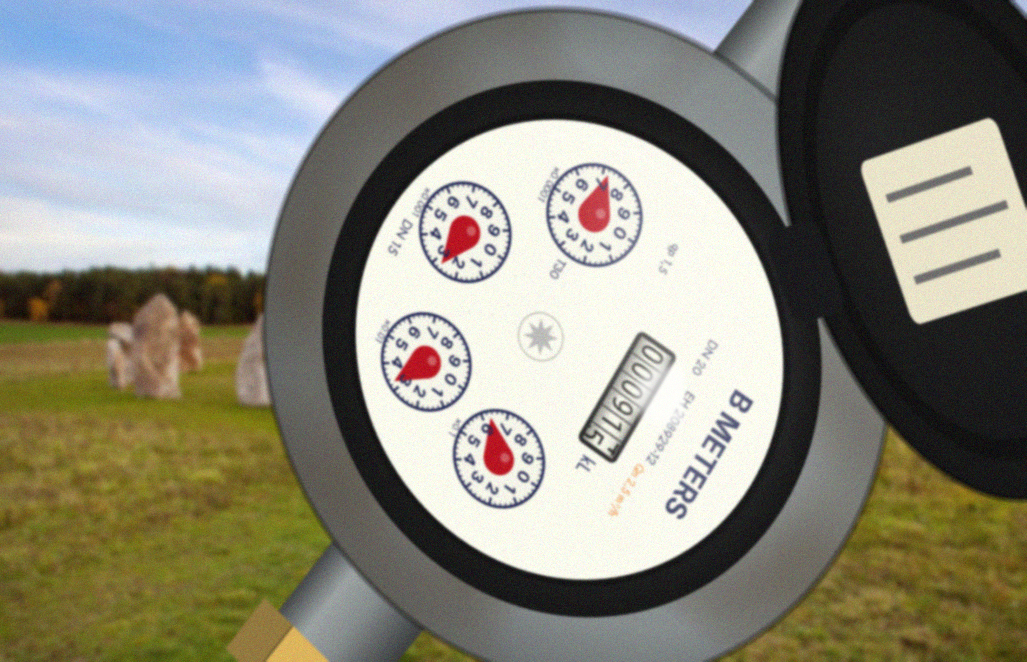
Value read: 914.6327 kL
